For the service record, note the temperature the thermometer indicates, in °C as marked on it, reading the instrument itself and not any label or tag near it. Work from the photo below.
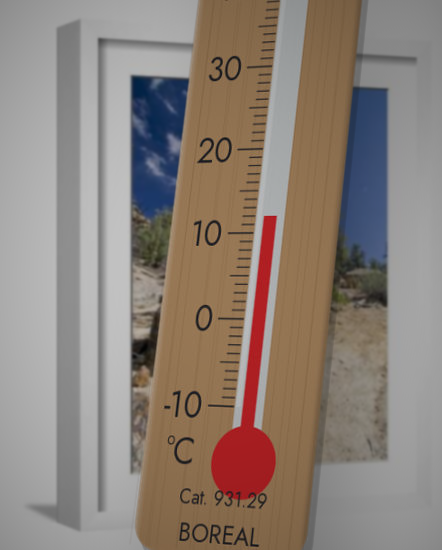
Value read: 12 °C
